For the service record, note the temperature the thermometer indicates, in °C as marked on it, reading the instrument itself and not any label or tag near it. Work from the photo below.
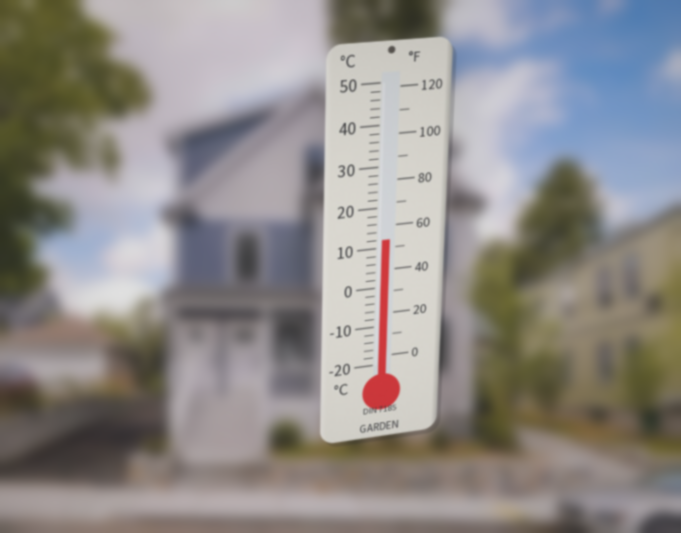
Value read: 12 °C
